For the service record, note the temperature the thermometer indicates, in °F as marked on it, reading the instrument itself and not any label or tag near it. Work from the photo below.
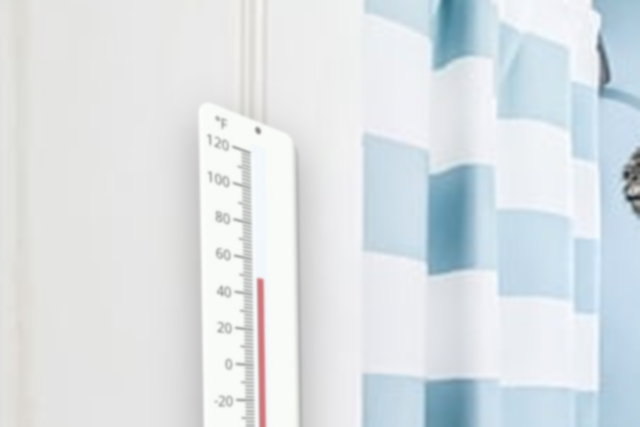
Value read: 50 °F
